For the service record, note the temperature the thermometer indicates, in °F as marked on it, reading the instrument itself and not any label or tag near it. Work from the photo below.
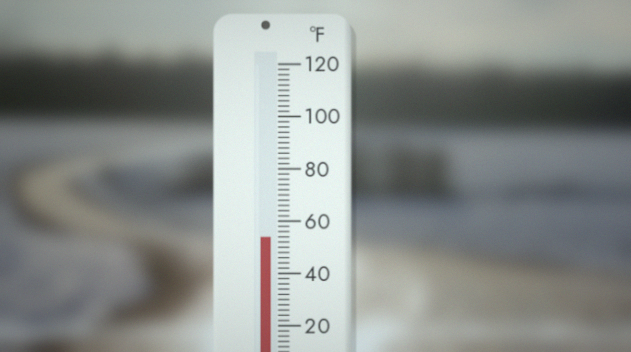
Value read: 54 °F
